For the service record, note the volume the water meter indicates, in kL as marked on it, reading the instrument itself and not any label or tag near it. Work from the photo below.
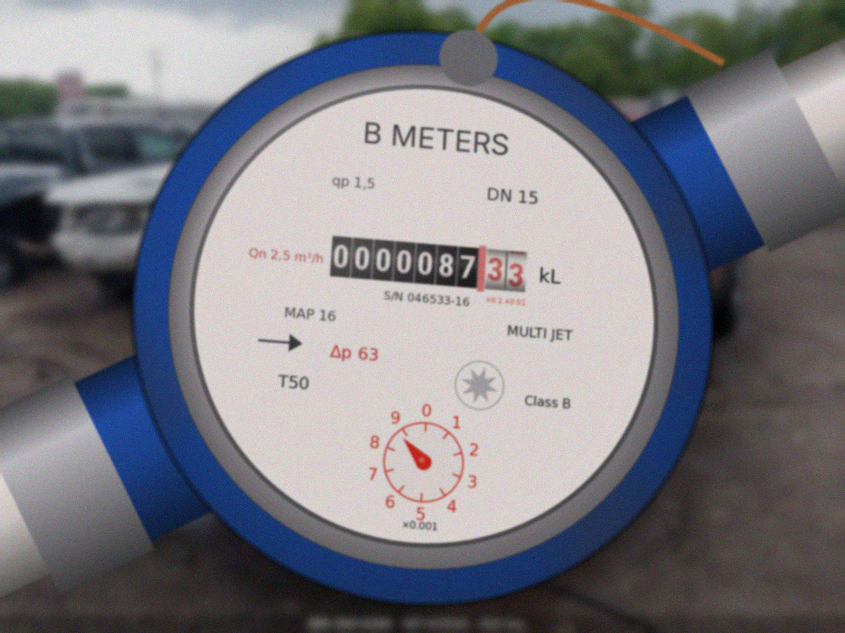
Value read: 87.328 kL
